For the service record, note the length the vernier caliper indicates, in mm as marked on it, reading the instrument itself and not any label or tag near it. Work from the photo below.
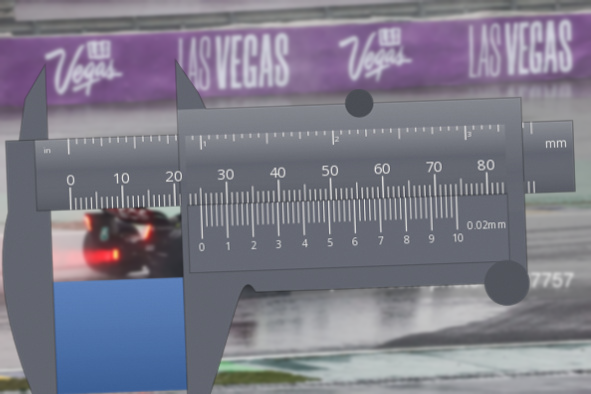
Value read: 25.0 mm
